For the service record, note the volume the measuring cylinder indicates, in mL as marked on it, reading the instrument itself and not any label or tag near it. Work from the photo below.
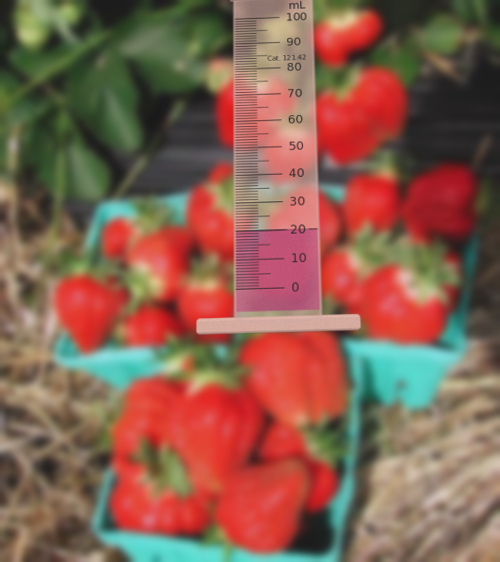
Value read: 20 mL
